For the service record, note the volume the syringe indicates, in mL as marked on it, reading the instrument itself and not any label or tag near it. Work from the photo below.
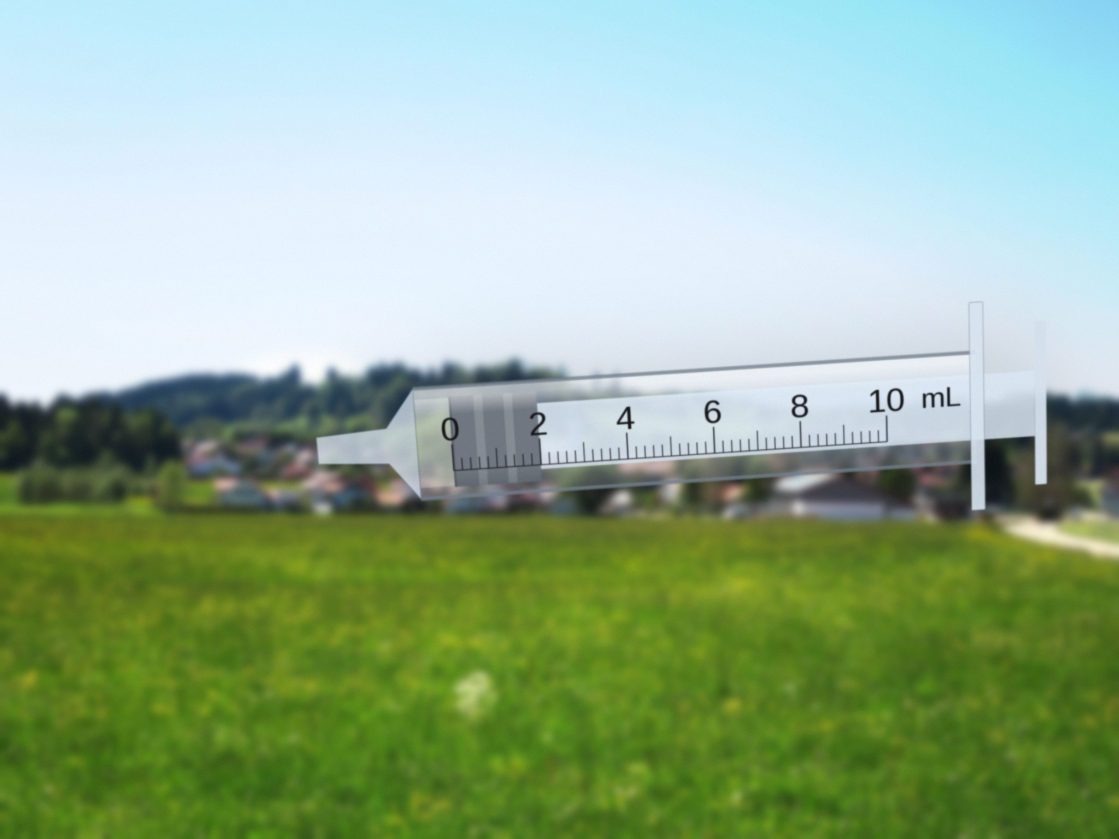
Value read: 0 mL
